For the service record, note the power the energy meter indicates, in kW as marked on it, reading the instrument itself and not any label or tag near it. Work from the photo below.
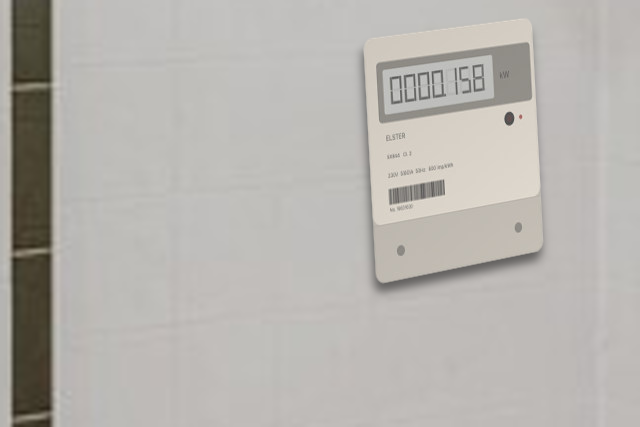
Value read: 0.158 kW
